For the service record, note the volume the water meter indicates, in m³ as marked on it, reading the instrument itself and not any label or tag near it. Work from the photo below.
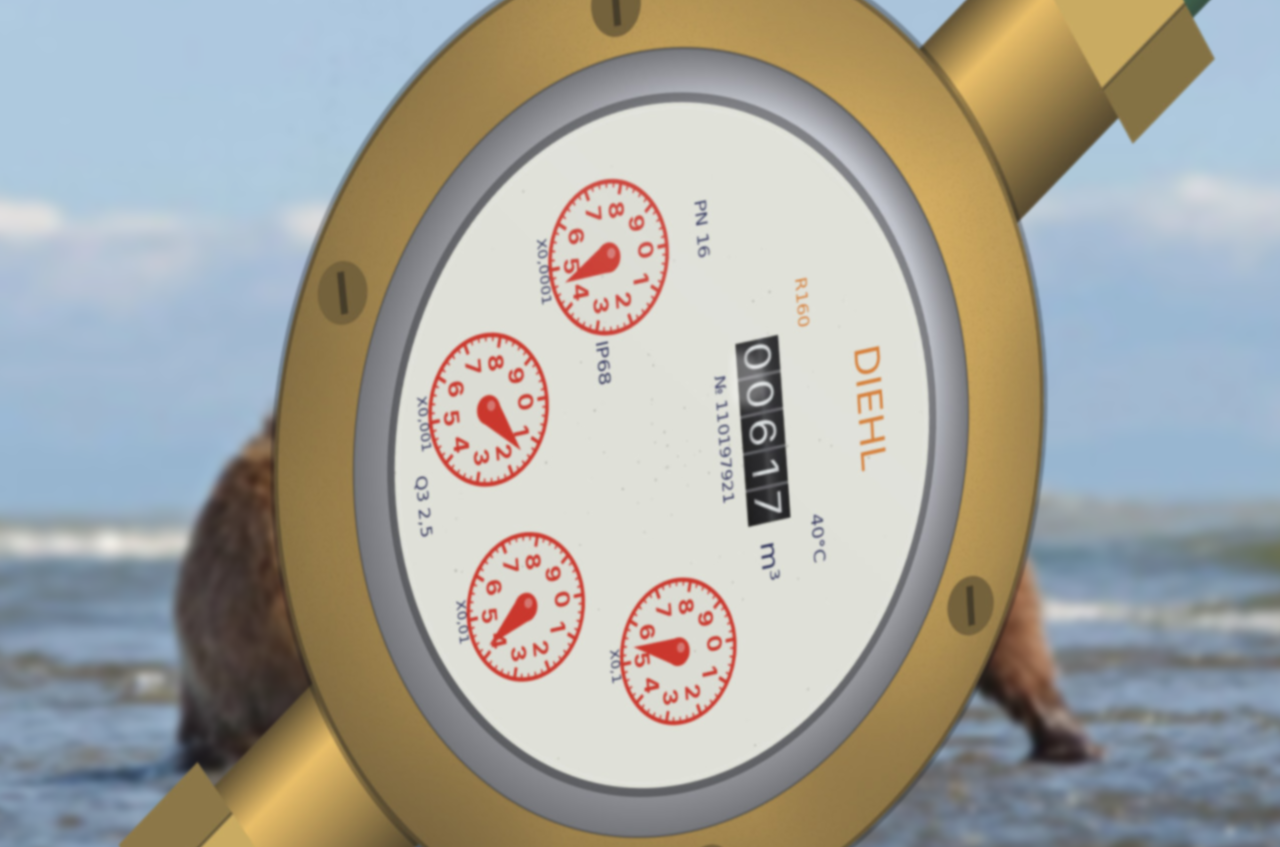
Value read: 617.5414 m³
